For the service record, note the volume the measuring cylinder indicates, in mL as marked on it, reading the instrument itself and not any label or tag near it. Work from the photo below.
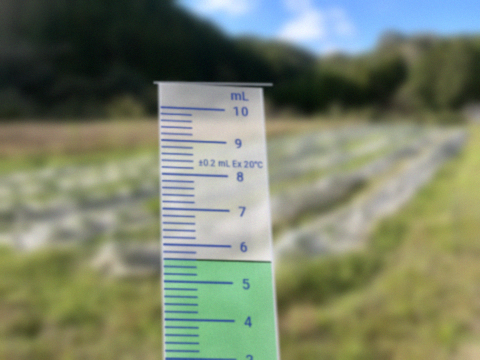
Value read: 5.6 mL
